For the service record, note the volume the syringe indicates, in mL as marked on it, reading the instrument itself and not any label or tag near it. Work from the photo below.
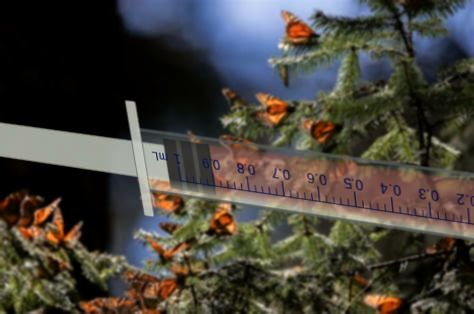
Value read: 0.9 mL
